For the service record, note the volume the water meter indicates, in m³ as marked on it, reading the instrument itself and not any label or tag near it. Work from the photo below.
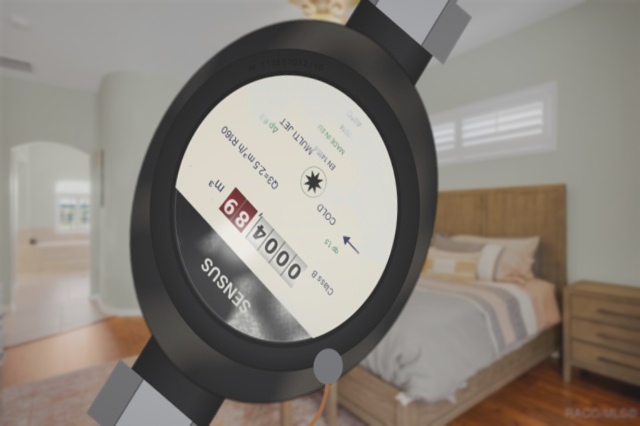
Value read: 4.89 m³
